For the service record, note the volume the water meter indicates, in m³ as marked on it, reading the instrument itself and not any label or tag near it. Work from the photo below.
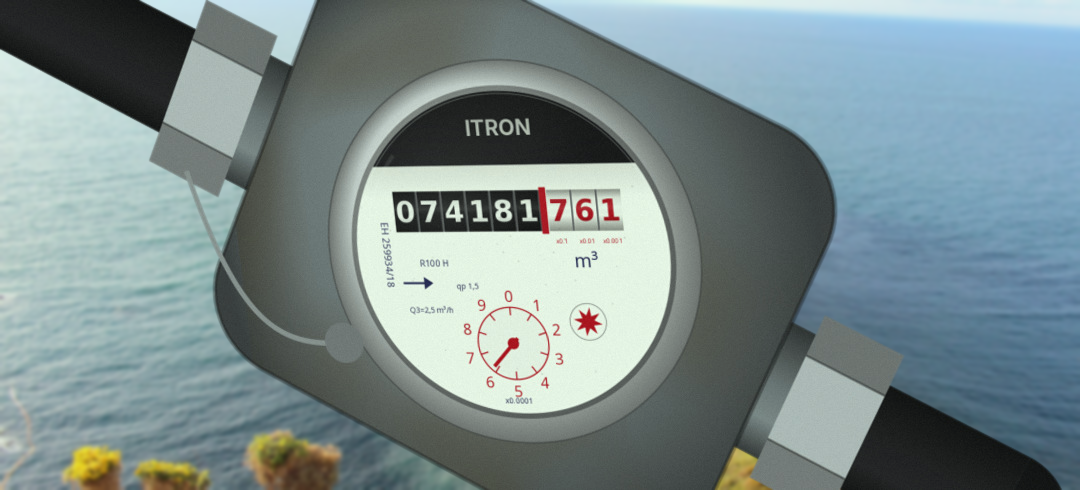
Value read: 74181.7616 m³
